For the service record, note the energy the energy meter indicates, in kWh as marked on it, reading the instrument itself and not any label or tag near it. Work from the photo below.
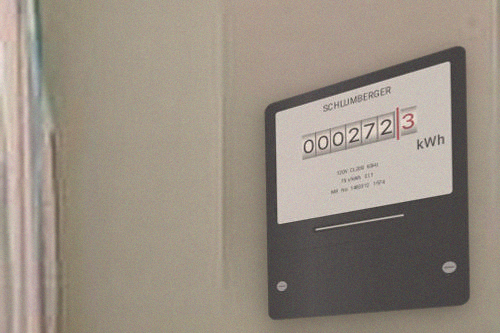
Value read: 272.3 kWh
